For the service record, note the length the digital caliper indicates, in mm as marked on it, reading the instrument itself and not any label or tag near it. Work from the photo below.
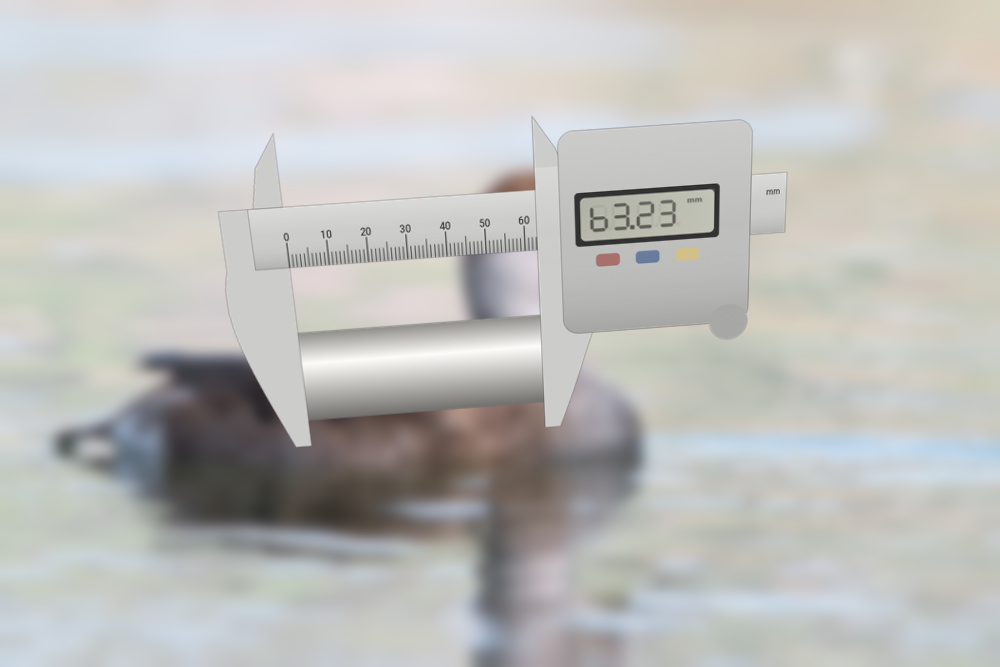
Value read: 63.23 mm
